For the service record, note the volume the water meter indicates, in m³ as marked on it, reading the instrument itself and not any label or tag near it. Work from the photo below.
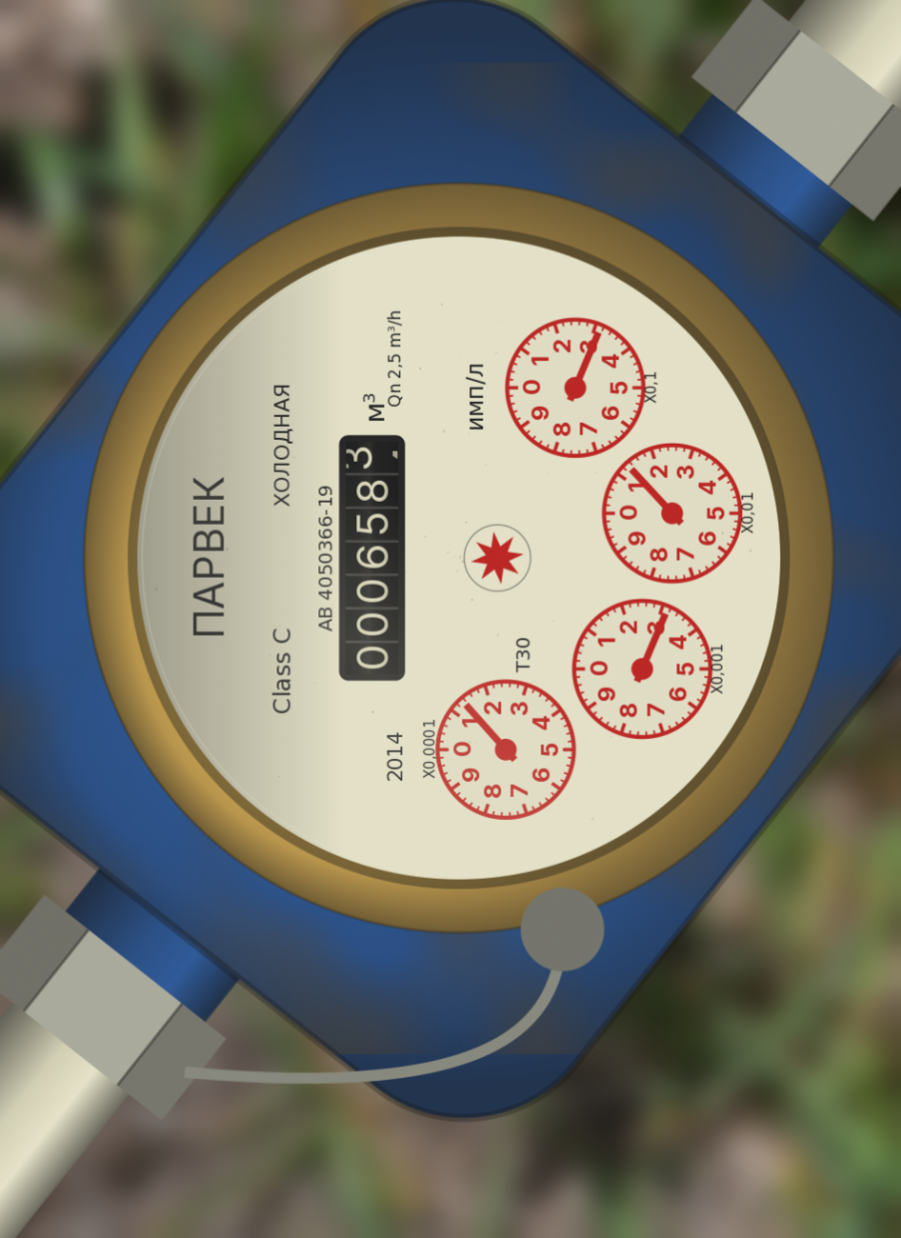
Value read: 6583.3131 m³
